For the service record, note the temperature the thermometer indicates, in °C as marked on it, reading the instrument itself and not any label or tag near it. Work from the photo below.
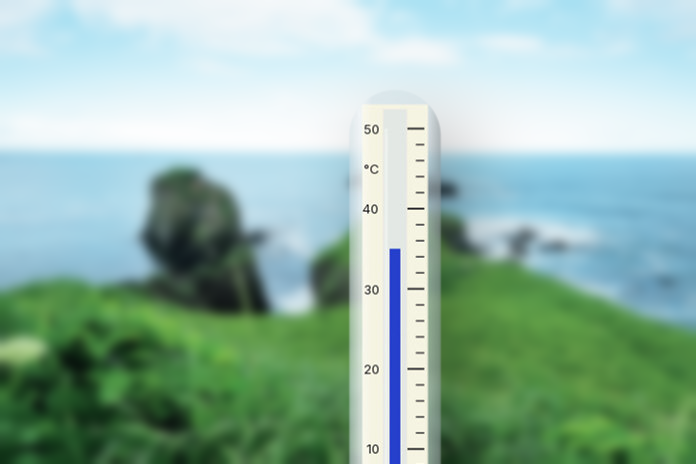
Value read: 35 °C
